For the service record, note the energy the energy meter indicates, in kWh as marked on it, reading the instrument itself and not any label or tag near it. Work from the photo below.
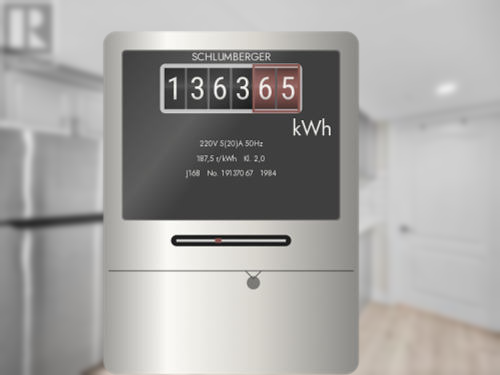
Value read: 1363.65 kWh
